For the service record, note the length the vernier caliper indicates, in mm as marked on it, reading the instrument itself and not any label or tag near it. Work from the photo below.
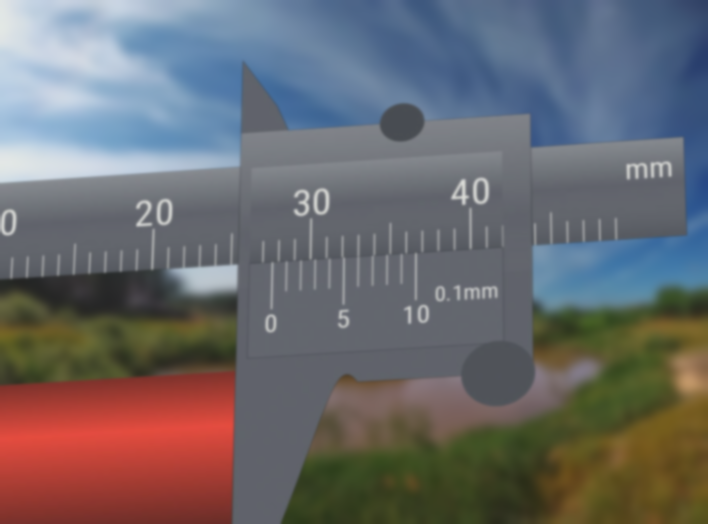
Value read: 27.6 mm
